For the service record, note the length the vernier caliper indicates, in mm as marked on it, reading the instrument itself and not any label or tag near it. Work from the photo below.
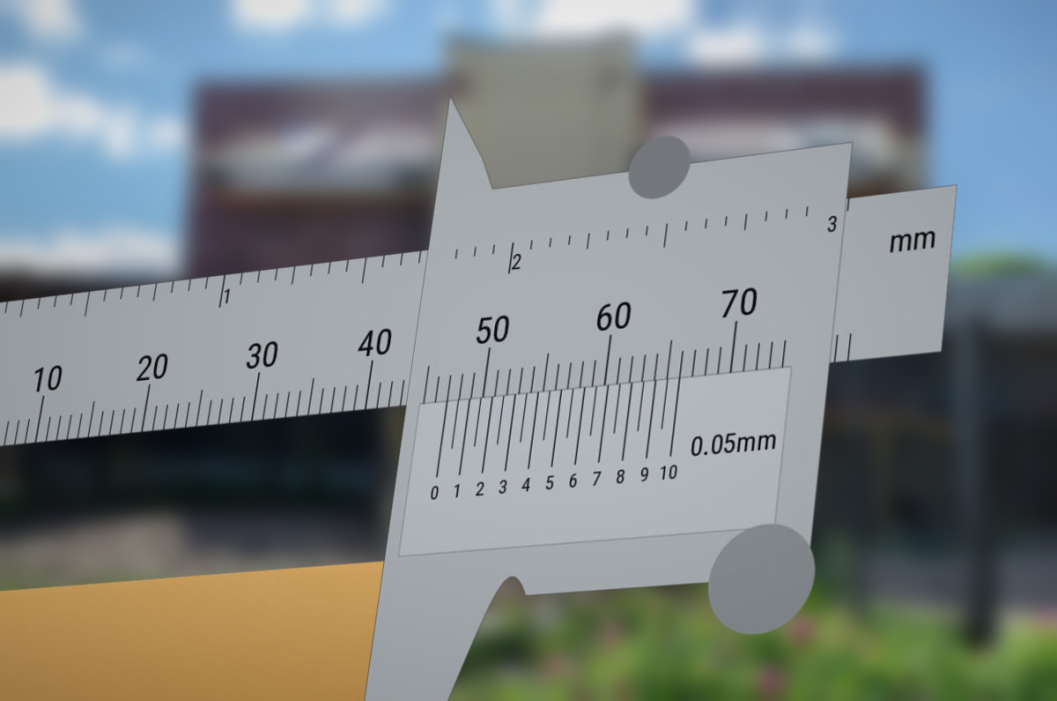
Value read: 47.0 mm
